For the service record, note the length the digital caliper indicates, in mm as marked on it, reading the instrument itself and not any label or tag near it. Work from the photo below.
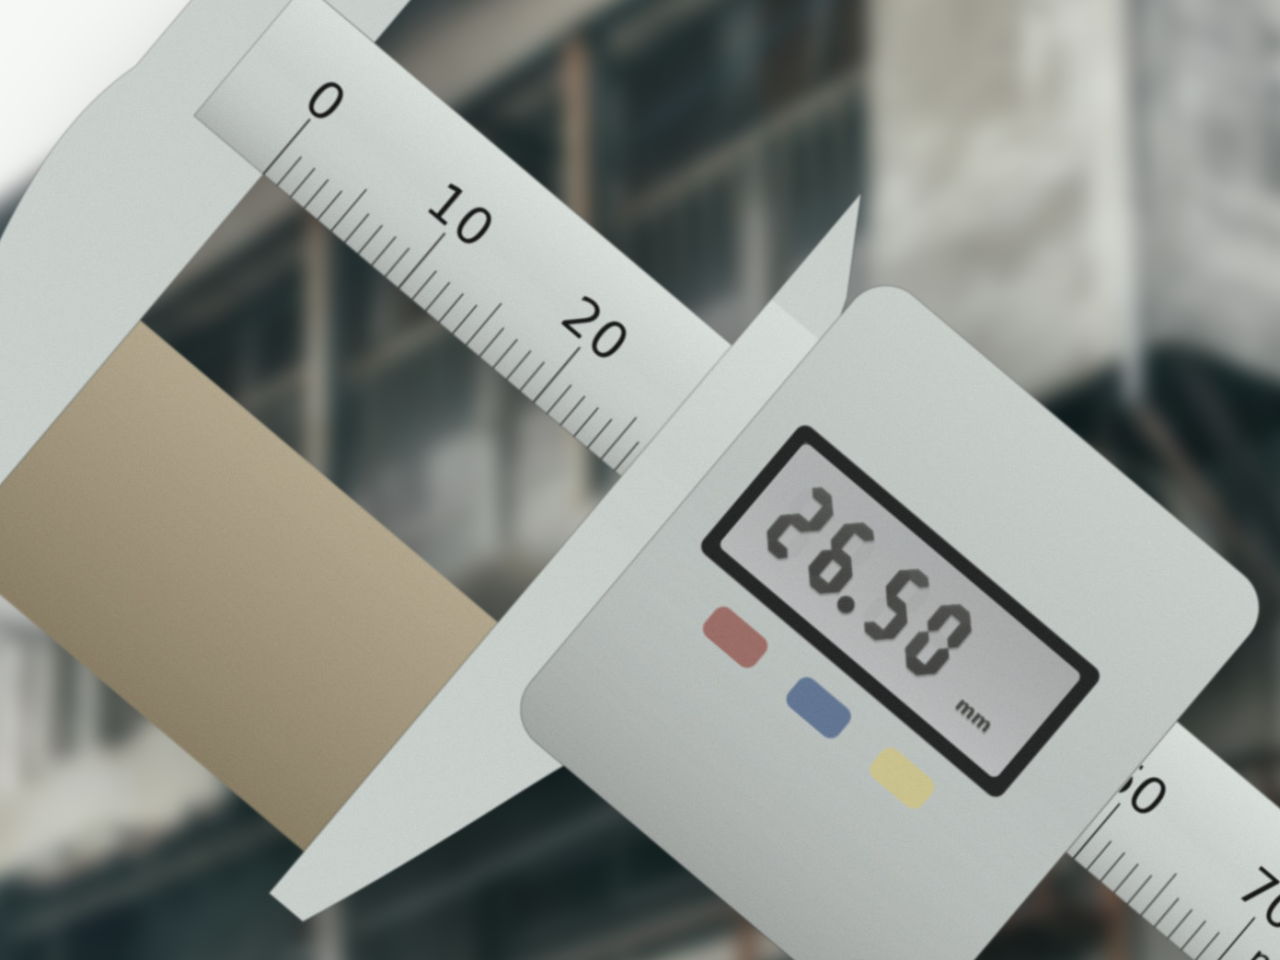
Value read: 26.50 mm
